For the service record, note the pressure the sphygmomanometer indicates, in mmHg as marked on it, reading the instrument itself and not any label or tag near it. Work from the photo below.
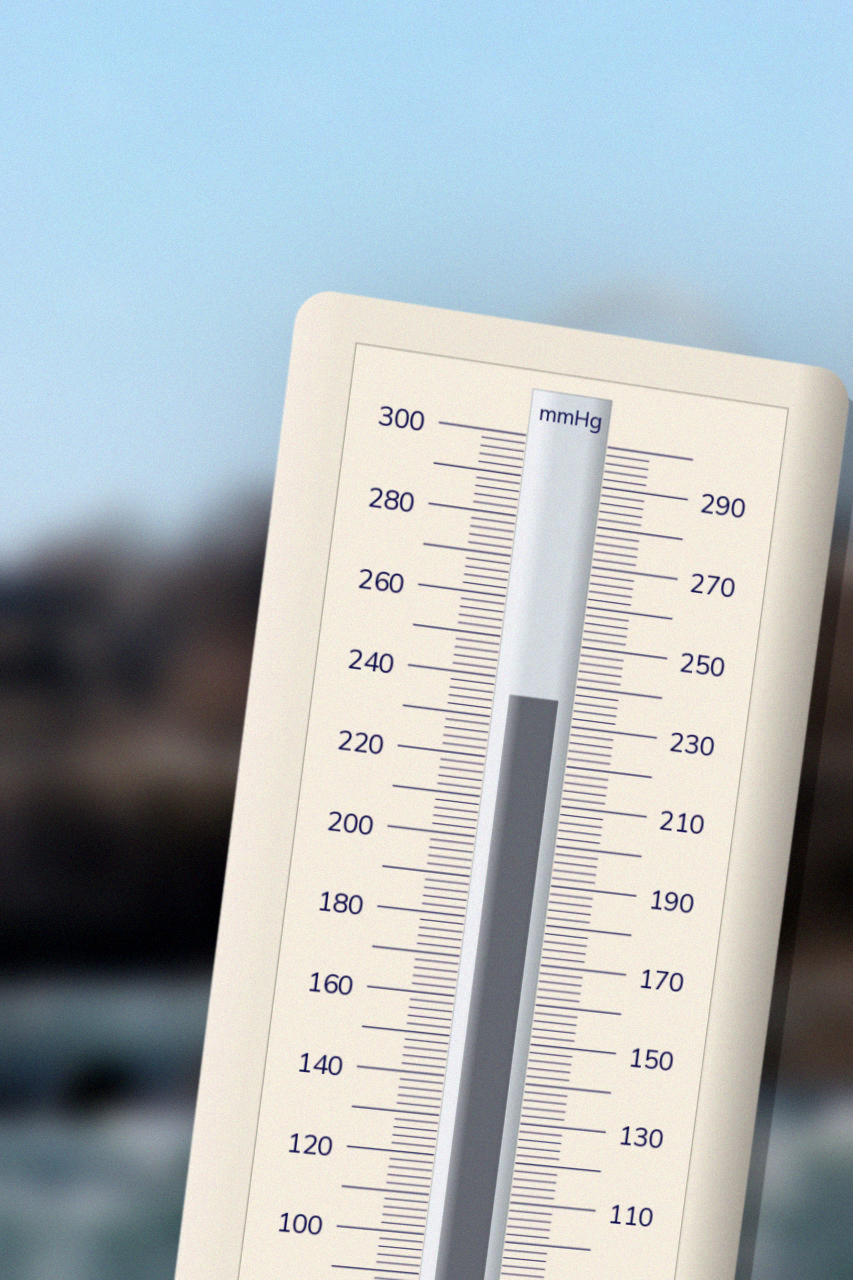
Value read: 236 mmHg
